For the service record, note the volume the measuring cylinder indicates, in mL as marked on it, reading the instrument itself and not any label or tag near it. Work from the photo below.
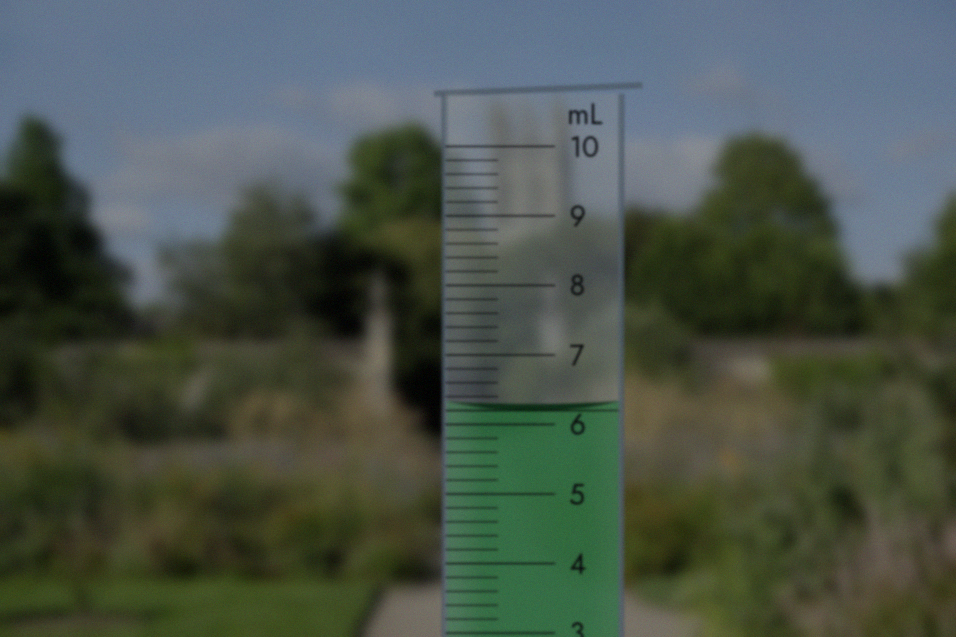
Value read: 6.2 mL
